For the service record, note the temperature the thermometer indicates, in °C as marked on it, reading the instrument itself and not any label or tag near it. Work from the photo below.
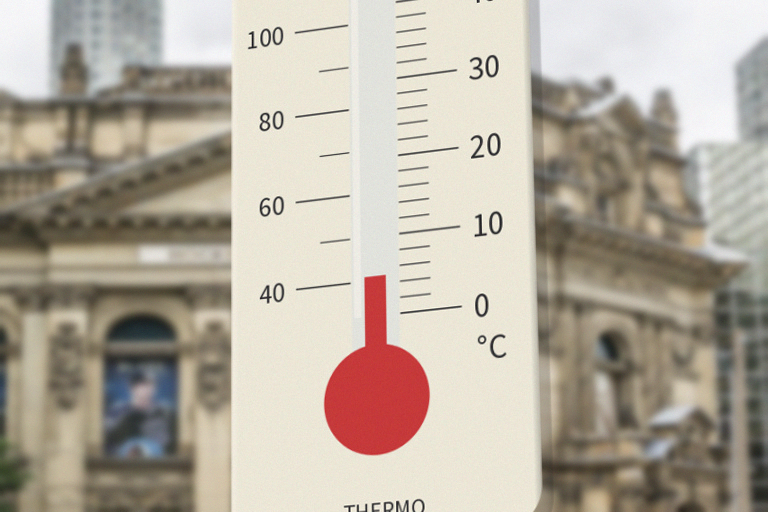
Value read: 5 °C
